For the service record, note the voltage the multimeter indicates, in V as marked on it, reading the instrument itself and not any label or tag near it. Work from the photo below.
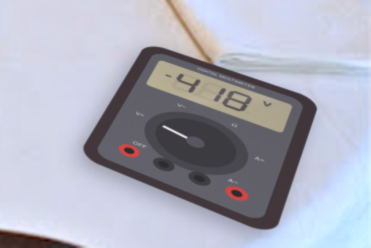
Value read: -418 V
